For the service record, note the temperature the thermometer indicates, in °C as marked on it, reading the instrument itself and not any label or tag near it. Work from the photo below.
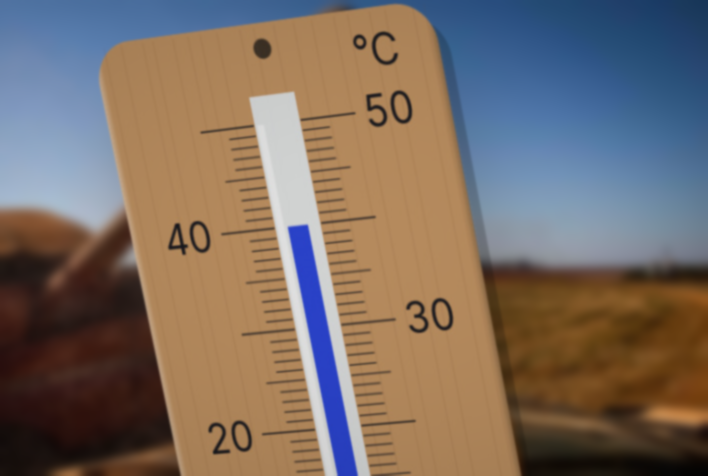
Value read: 40 °C
